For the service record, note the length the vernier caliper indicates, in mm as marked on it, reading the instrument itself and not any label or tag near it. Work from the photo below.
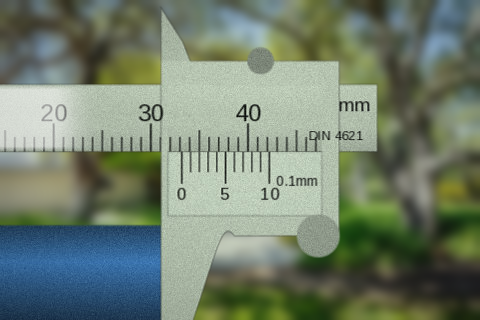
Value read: 33.2 mm
